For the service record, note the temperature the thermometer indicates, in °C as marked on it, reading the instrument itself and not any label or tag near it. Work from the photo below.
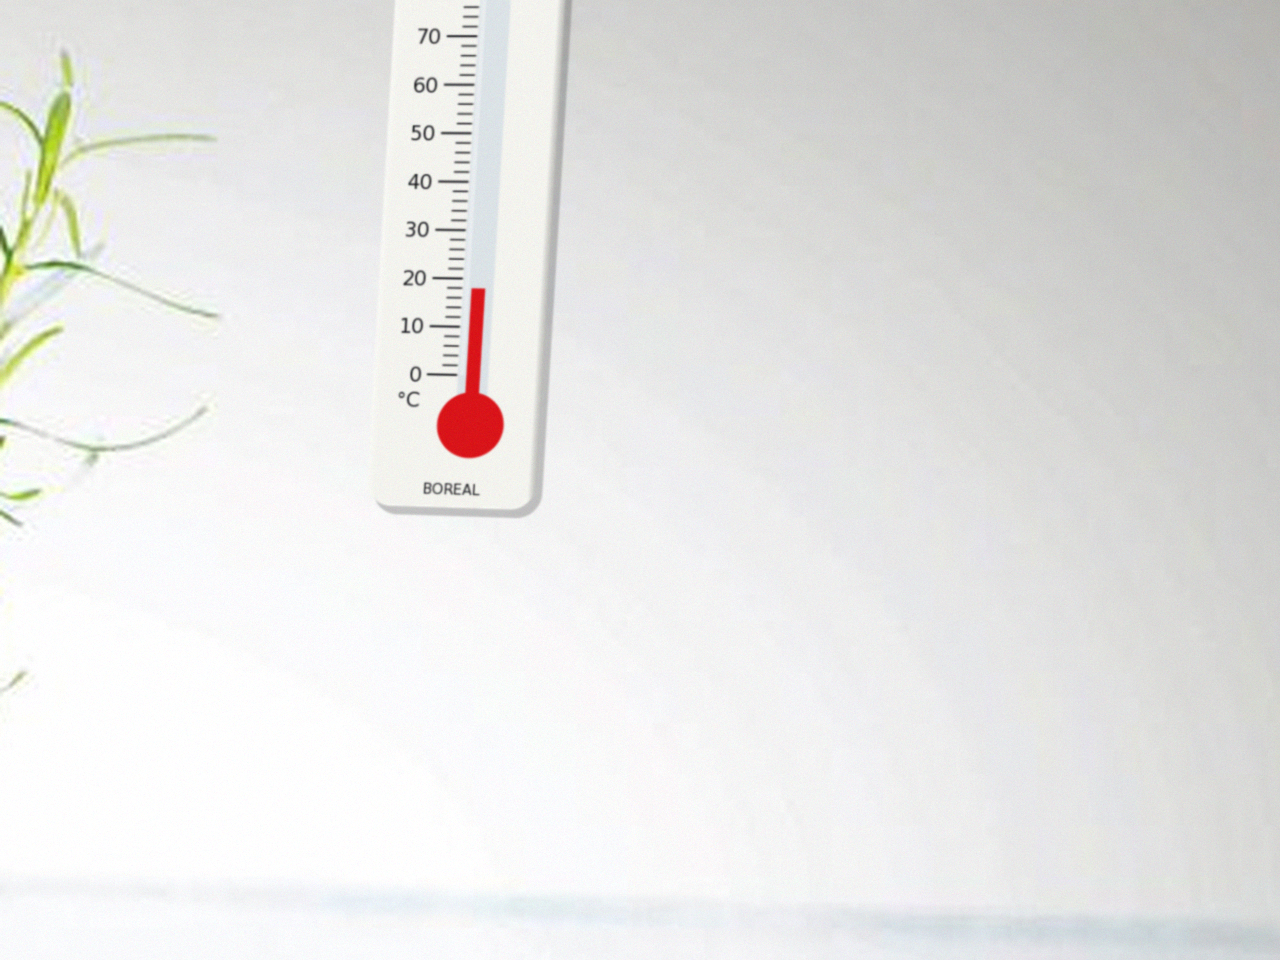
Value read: 18 °C
